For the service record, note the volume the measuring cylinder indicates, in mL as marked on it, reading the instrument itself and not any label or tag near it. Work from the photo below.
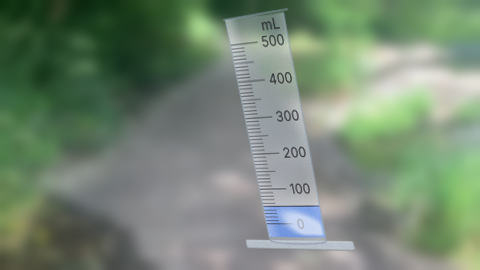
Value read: 50 mL
